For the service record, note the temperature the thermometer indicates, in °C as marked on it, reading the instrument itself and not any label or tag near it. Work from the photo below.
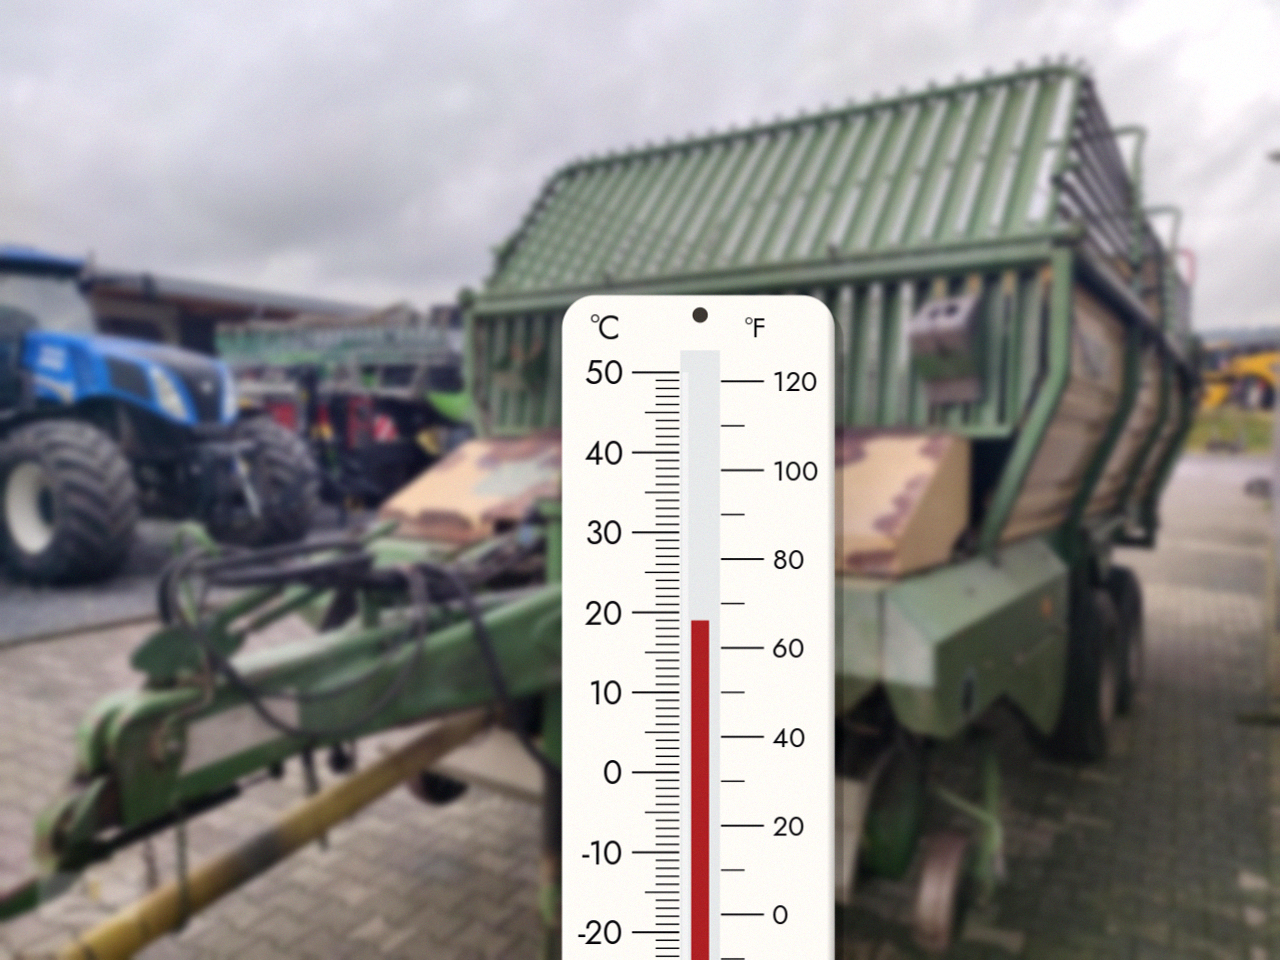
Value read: 19 °C
